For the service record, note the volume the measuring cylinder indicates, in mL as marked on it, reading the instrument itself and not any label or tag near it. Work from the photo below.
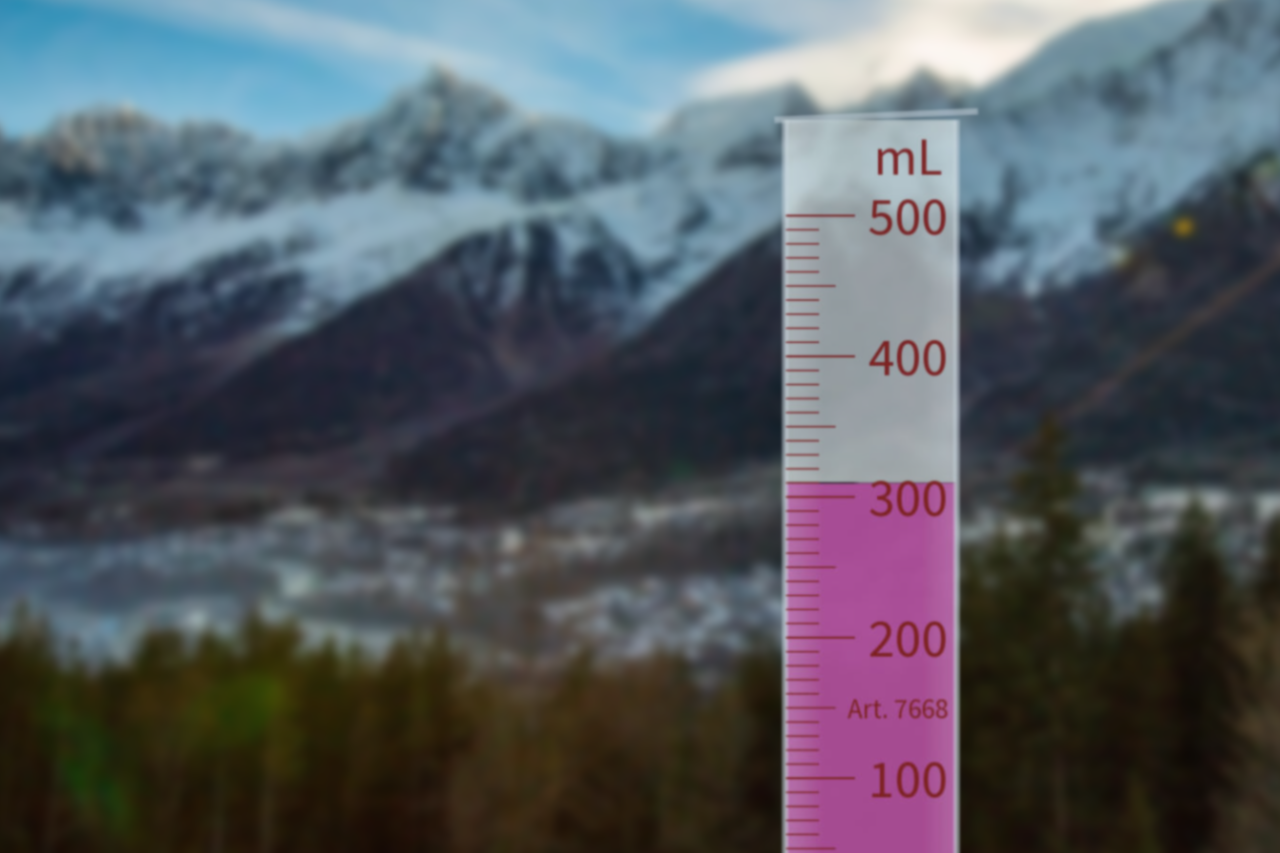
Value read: 310 mL
